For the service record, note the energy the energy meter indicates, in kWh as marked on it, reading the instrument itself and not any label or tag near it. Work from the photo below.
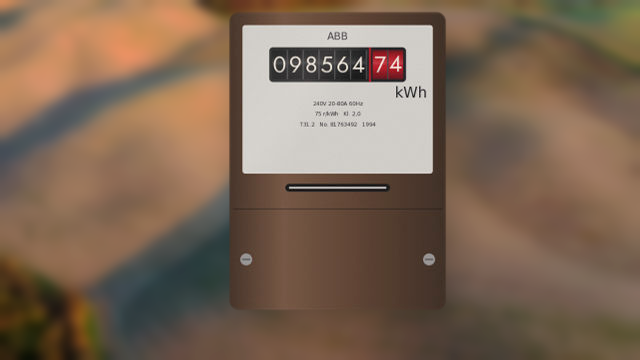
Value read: 98564.74 kWh
